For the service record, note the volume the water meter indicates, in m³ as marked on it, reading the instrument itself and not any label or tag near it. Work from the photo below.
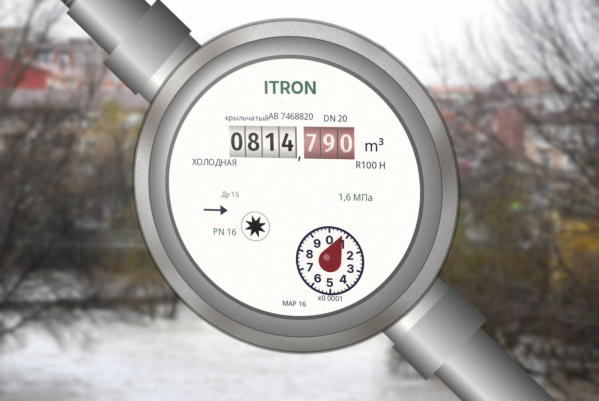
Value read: 814.7900 m³
